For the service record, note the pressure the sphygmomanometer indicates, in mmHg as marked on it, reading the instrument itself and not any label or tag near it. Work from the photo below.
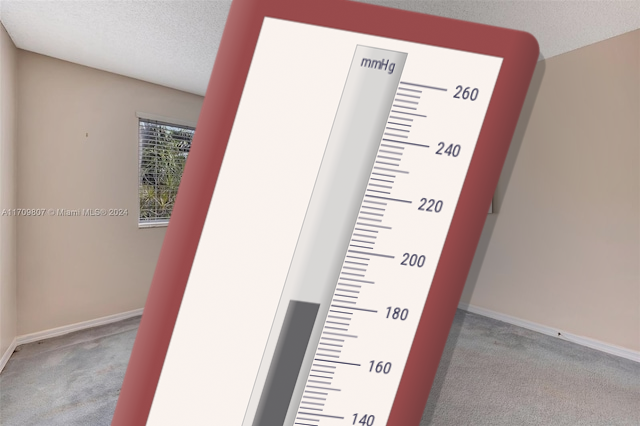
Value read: 180 mmHg
